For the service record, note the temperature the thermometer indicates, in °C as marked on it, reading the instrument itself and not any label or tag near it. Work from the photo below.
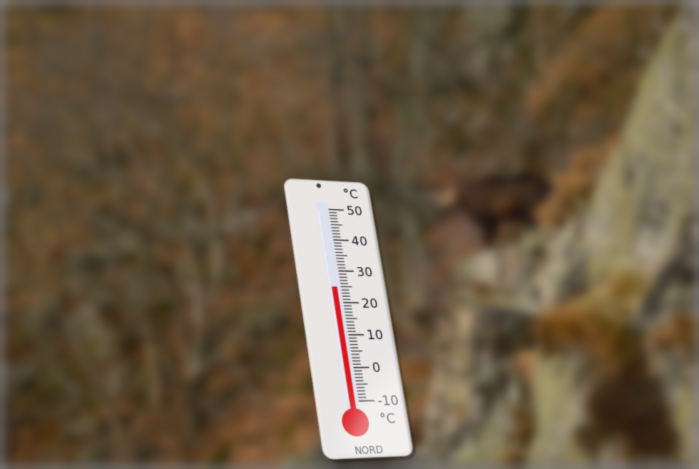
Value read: 25 °C
